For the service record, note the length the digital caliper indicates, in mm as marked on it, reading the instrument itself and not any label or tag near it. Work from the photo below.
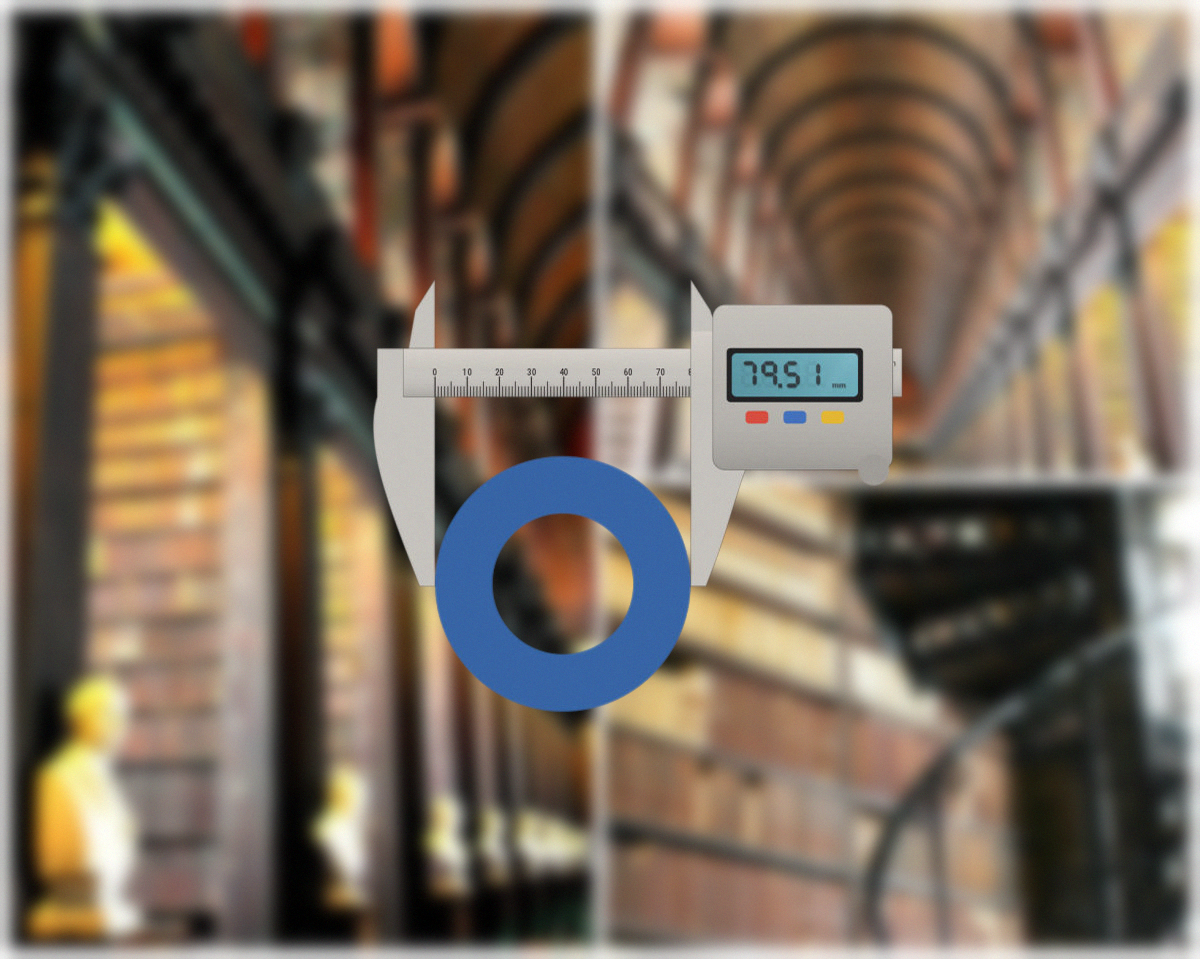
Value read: 79.51 mm
